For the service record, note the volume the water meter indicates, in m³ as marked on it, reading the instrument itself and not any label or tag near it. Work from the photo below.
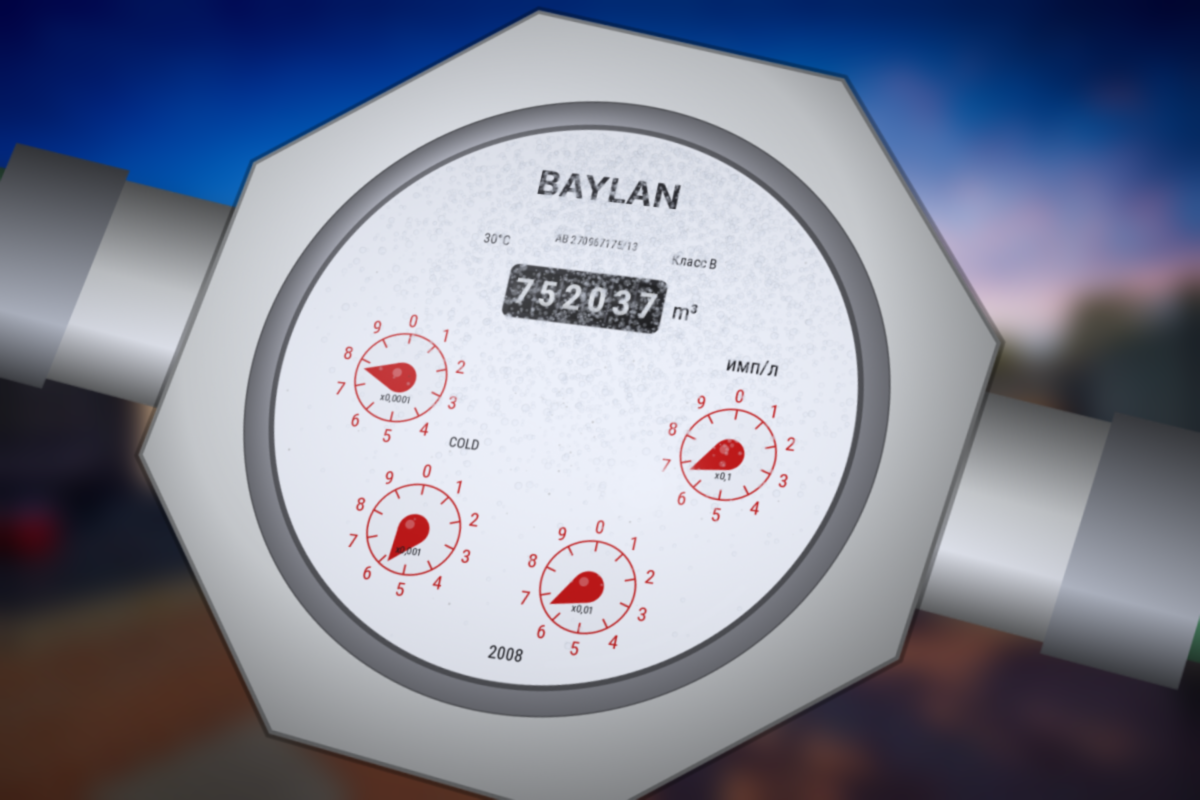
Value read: 752037.6657 m³
